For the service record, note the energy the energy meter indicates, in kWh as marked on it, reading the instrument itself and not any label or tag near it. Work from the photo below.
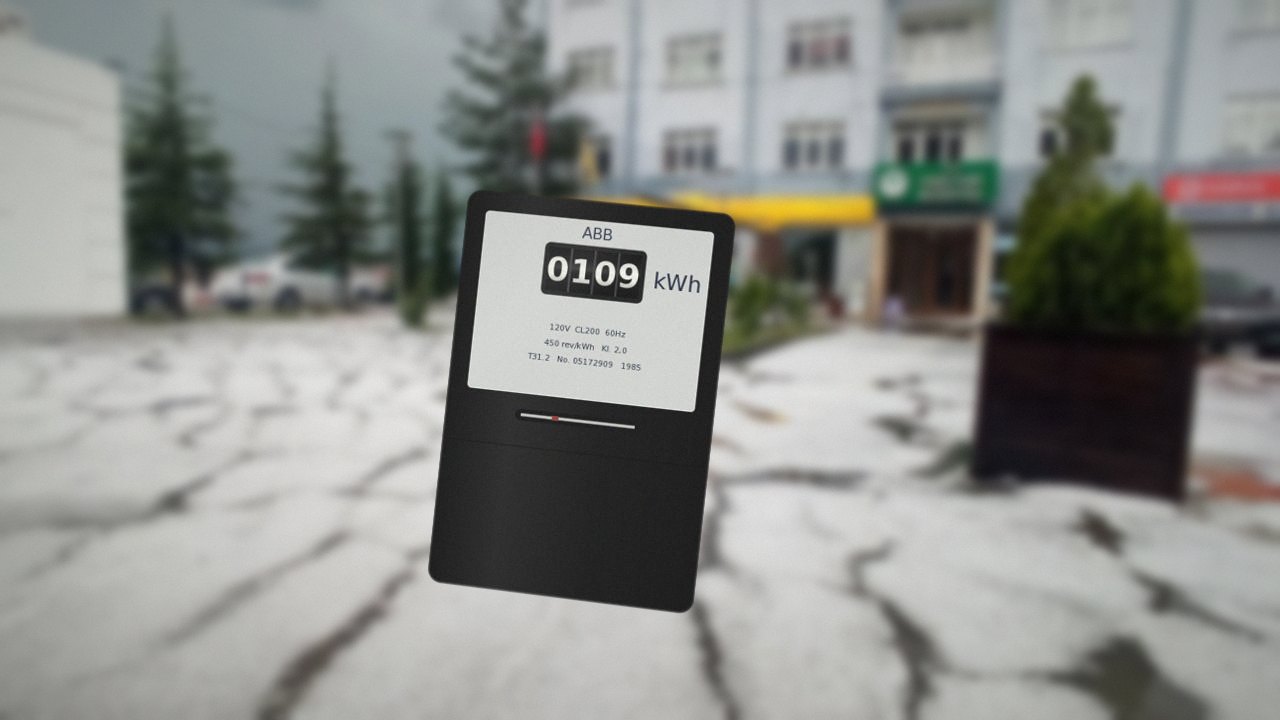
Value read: 109 kWh
